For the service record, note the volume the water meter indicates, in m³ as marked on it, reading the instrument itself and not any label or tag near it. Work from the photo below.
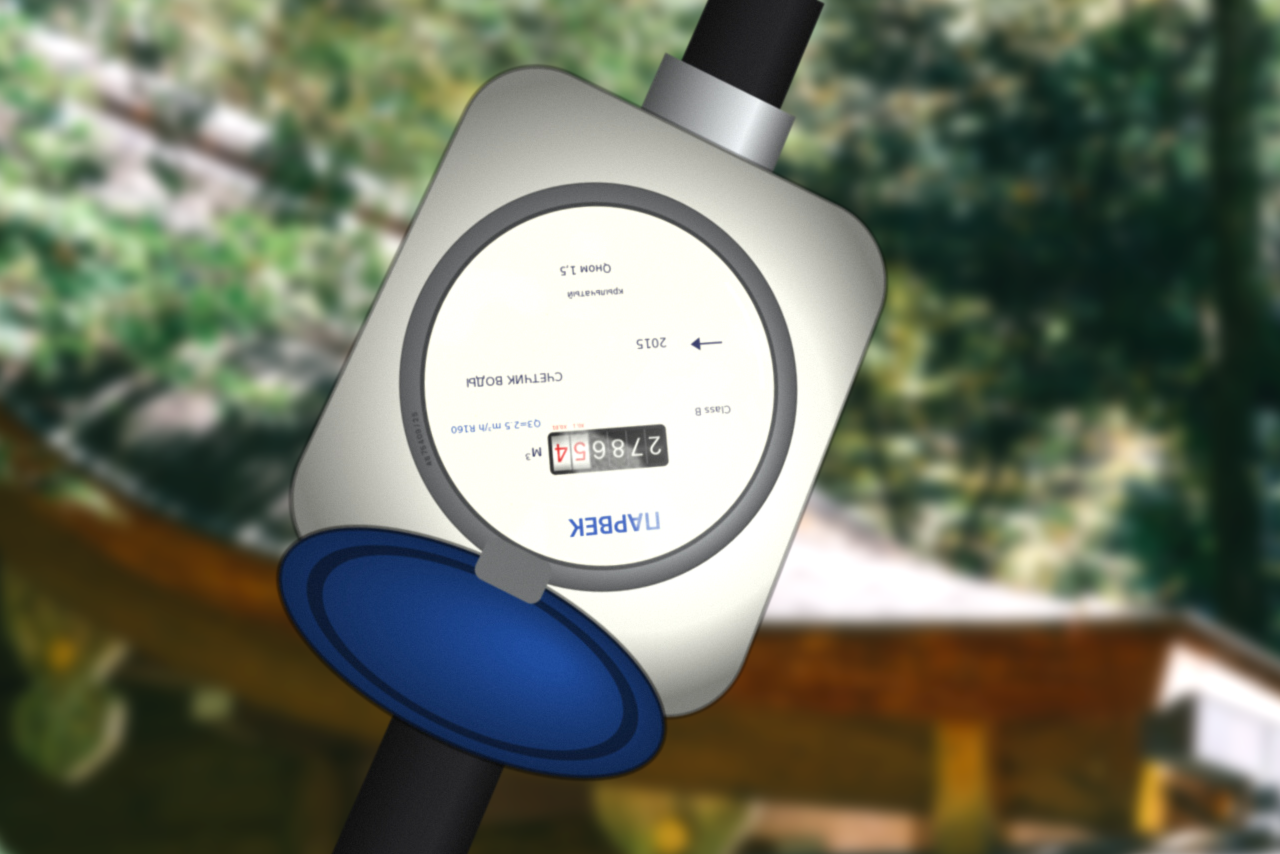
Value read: 2786.54 m³
